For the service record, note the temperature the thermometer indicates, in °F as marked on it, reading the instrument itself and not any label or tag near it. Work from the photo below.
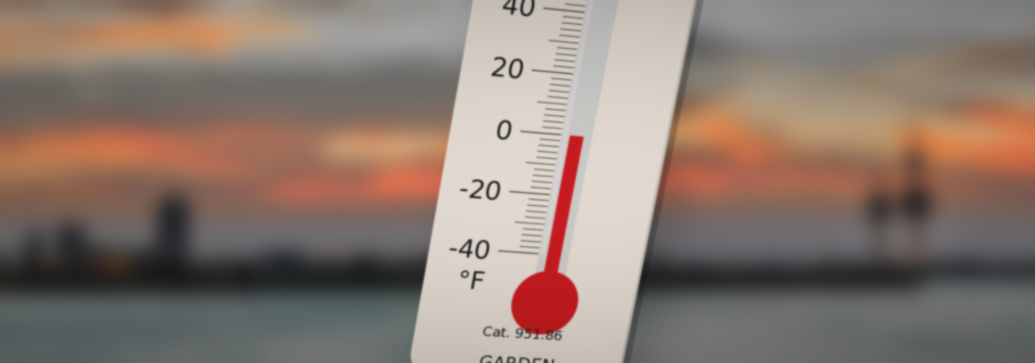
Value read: 0 °F
